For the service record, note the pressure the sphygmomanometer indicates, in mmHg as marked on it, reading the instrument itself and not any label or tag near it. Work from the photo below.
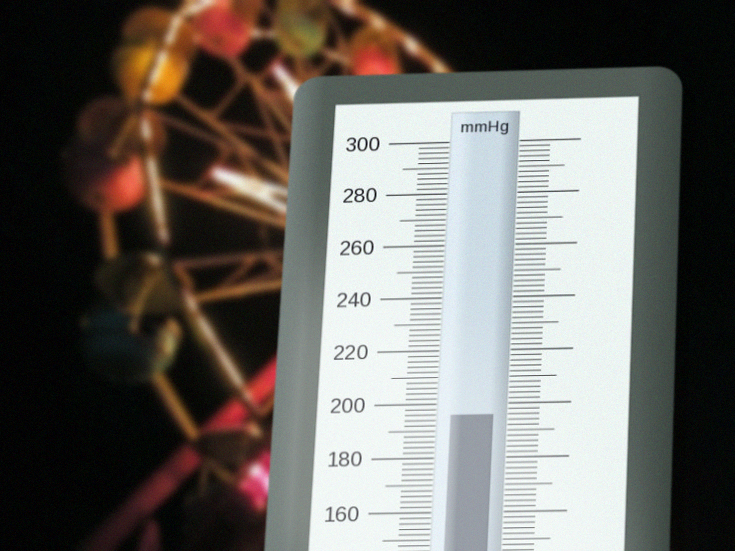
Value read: 196 mmHg
